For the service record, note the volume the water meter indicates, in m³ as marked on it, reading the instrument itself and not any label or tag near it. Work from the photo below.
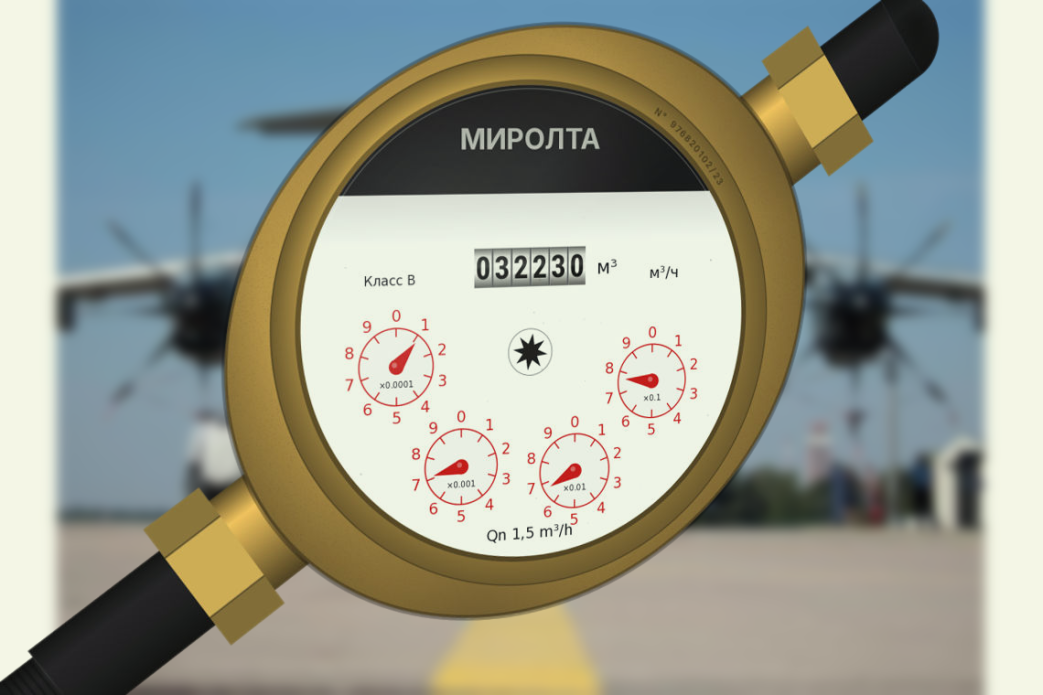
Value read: 32230.7671 m³
